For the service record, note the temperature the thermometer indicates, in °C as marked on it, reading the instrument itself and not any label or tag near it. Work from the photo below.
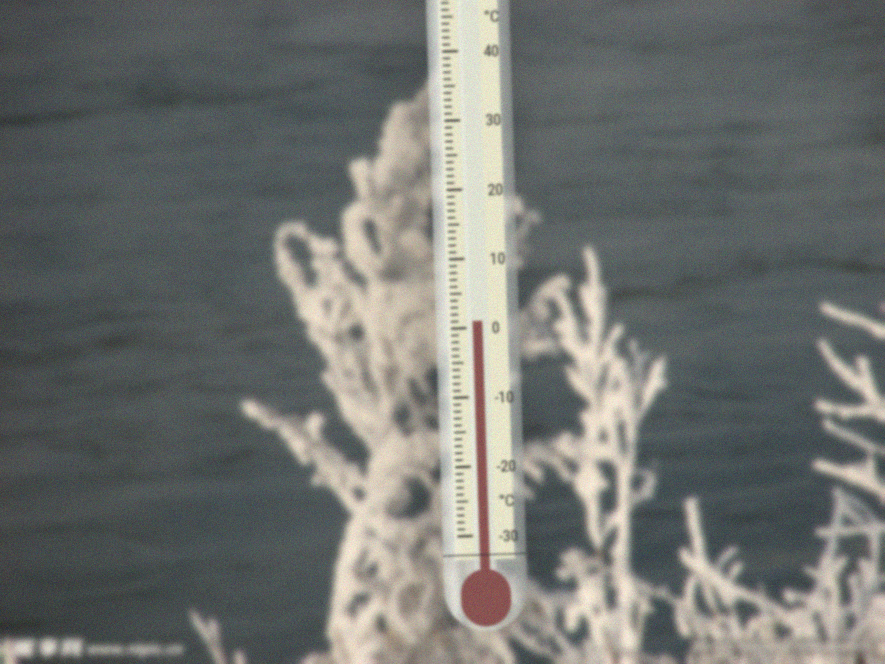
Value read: 1 °C
